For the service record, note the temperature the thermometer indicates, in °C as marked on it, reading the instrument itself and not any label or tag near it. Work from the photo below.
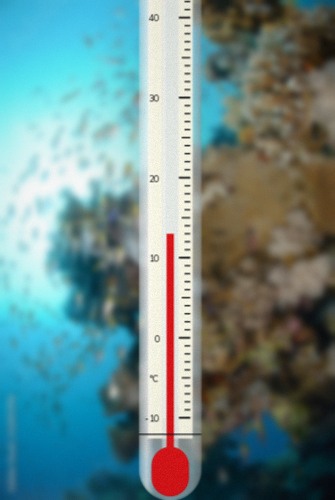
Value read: 13 °C
